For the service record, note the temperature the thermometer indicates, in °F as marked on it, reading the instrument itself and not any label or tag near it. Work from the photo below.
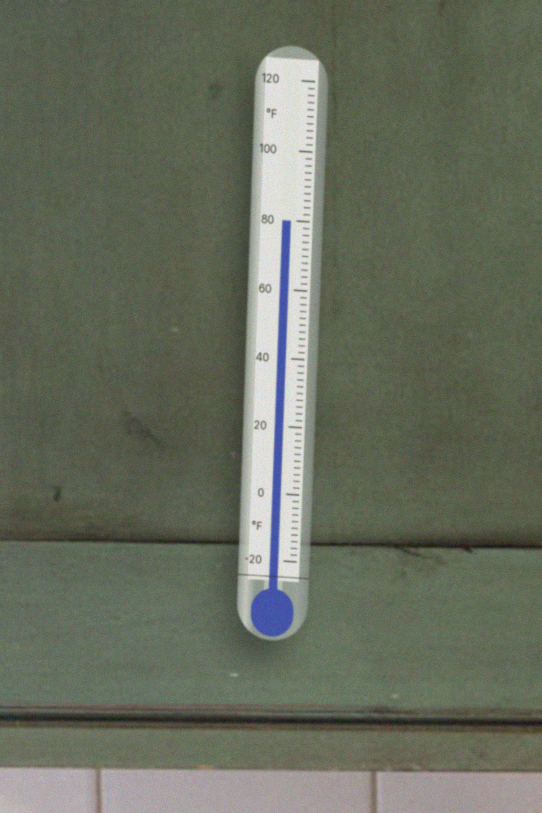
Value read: 80 °F
